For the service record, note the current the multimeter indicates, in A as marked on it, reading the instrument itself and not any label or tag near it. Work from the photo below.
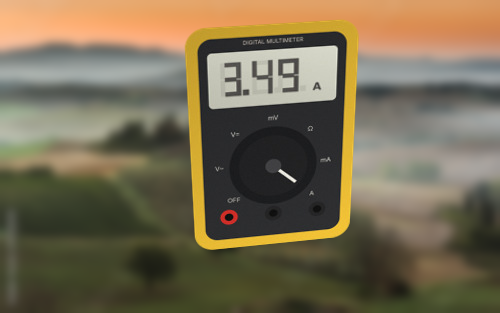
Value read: 3.49 A
